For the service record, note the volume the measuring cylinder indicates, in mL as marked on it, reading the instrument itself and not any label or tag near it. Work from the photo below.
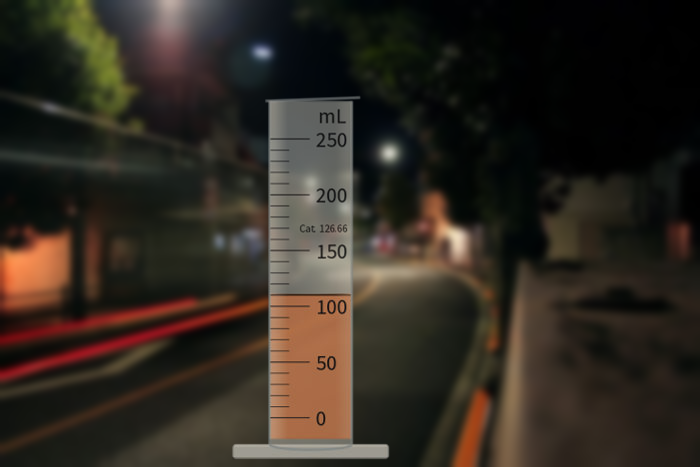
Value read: 110 mL
